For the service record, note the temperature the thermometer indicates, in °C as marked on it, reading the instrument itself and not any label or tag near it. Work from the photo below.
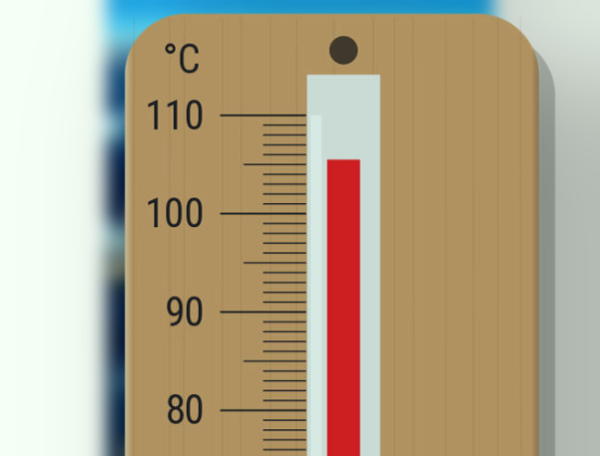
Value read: 105.5 °C
